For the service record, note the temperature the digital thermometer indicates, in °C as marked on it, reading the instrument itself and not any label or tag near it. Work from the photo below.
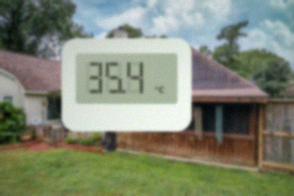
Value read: 35.4 °C
